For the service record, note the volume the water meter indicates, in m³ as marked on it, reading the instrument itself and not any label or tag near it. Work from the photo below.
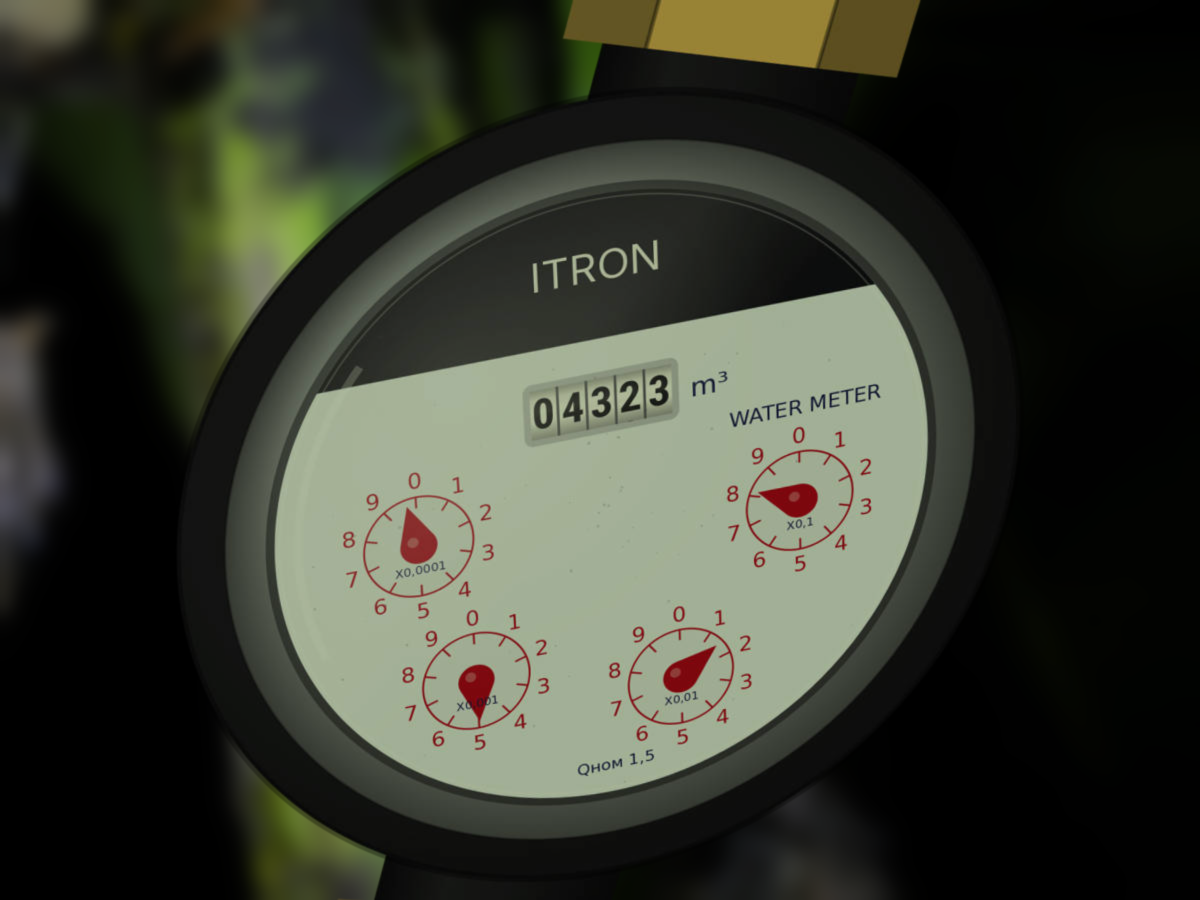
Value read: 4323.8149 m³
